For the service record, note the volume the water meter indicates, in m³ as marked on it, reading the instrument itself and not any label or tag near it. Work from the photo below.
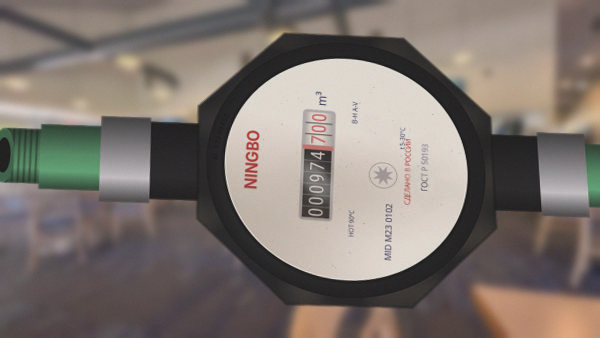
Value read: 974.700 m³
